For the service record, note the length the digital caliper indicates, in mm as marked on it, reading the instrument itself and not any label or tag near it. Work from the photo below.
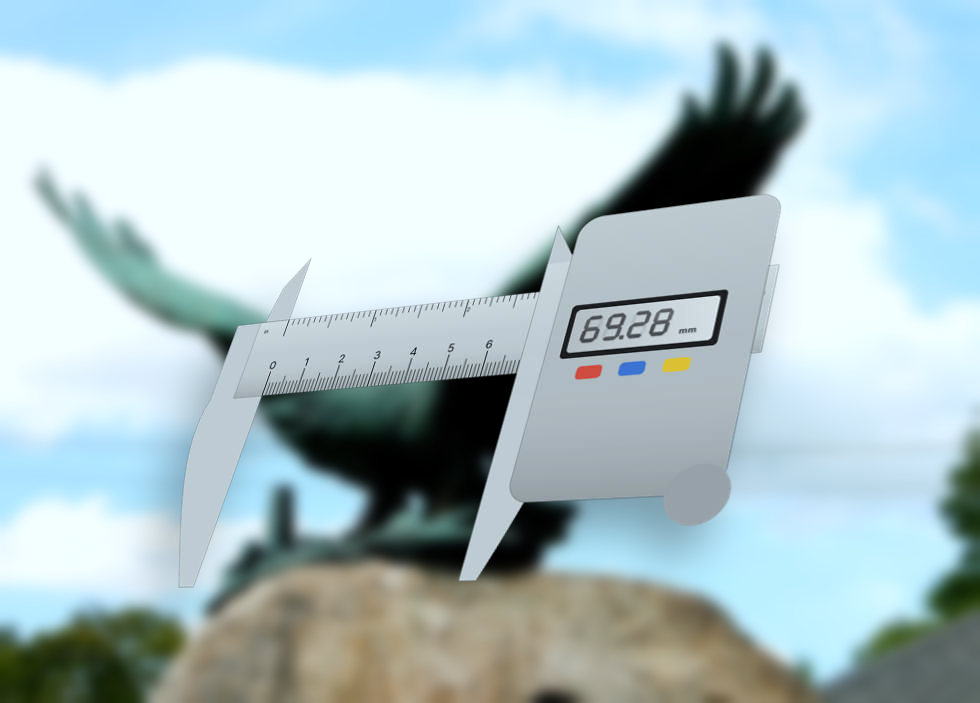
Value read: 69.28 mm
